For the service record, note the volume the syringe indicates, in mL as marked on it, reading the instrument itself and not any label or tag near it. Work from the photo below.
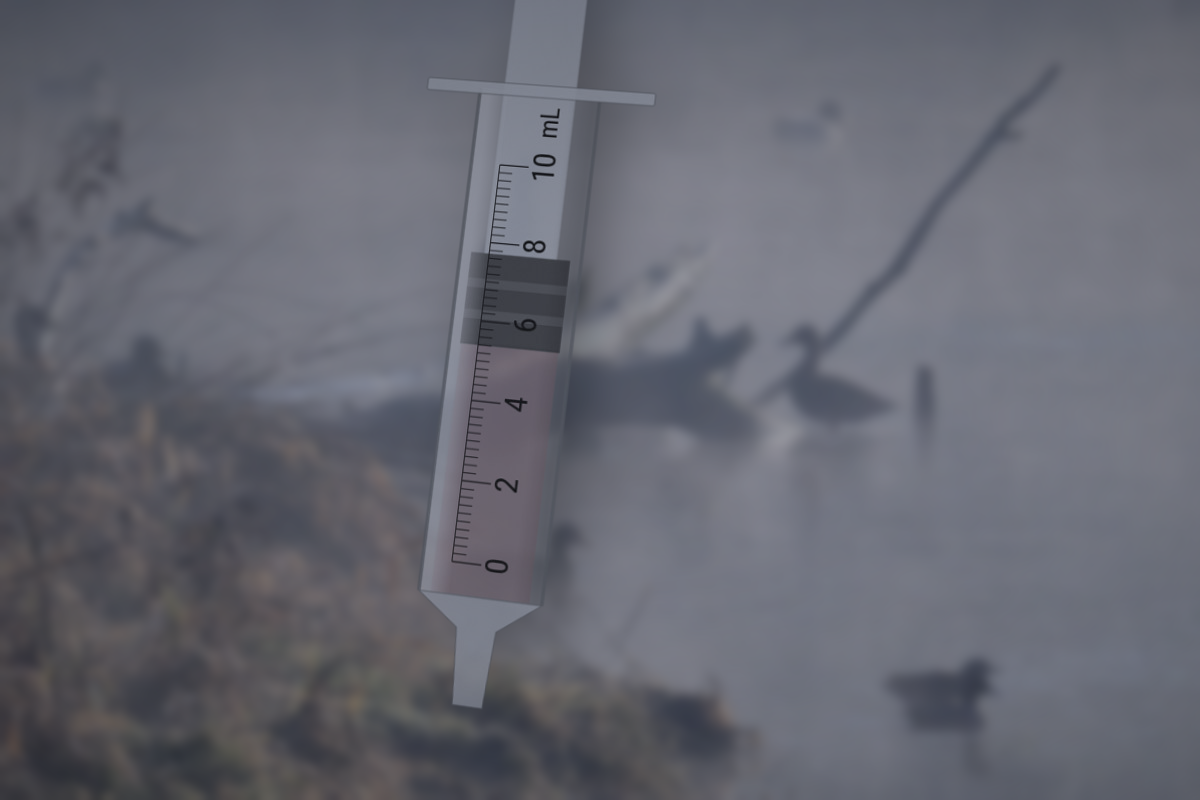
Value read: 5.4 mL
